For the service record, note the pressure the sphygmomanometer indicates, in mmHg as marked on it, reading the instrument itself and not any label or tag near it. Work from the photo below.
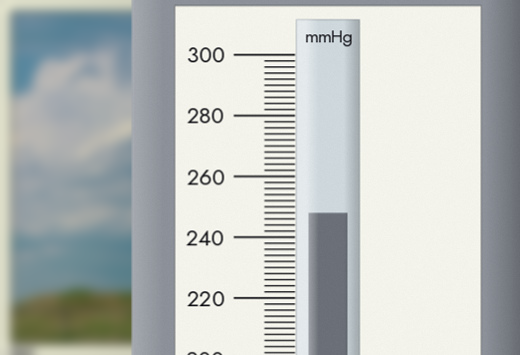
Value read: 248 mmHg
